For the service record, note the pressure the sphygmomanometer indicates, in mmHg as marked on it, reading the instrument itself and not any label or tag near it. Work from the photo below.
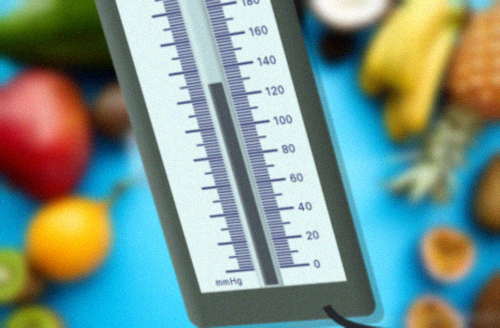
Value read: 130 mmHg
